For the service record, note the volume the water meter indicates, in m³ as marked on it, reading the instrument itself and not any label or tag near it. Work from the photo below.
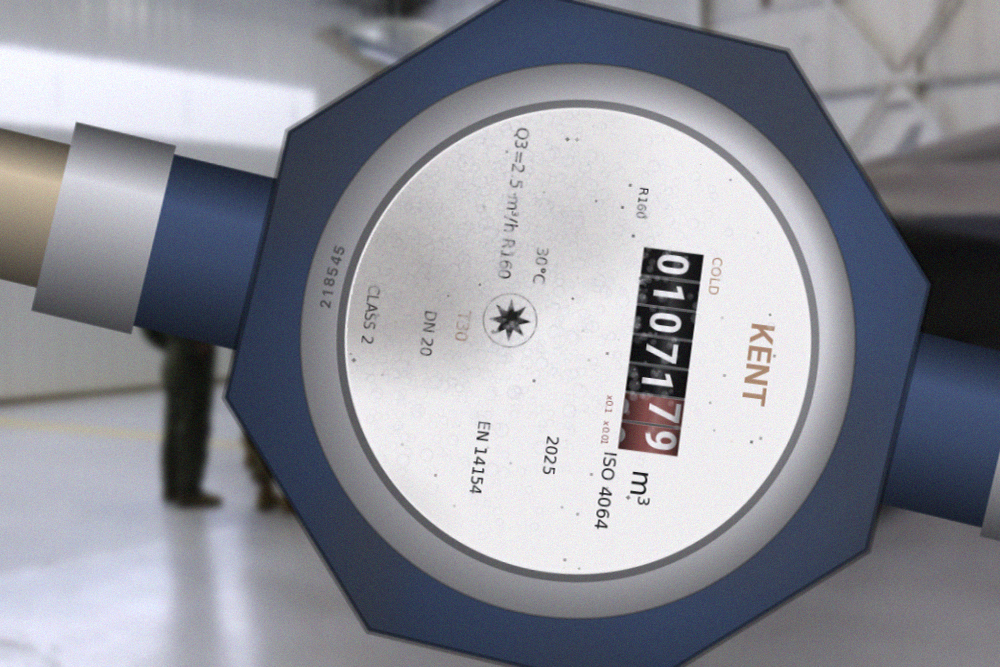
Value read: 1071.79 m³
